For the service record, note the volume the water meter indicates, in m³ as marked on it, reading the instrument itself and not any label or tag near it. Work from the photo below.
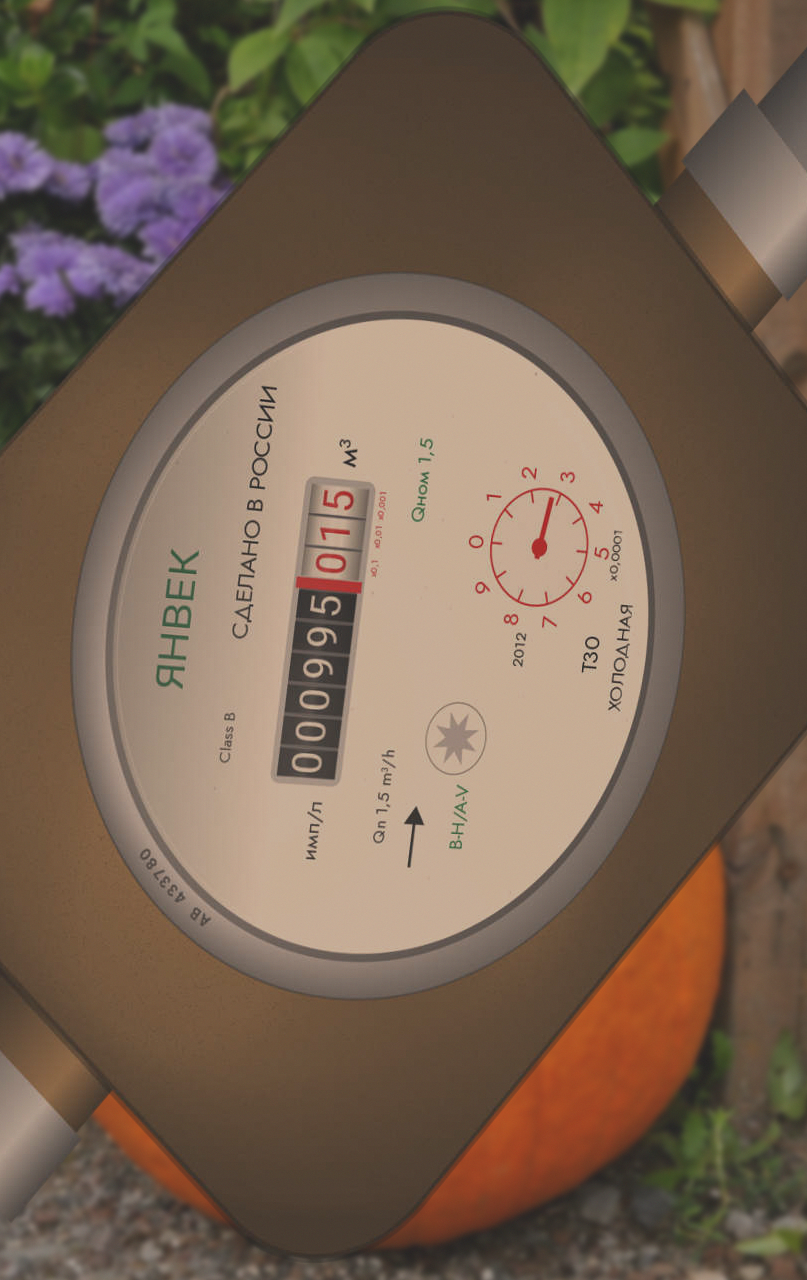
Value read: 995.0152 m³
